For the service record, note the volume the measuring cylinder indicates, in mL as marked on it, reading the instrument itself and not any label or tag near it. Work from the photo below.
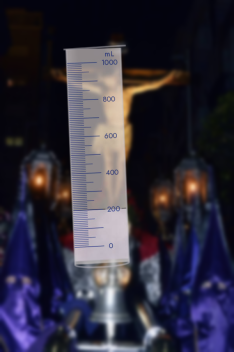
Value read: 200 mL
